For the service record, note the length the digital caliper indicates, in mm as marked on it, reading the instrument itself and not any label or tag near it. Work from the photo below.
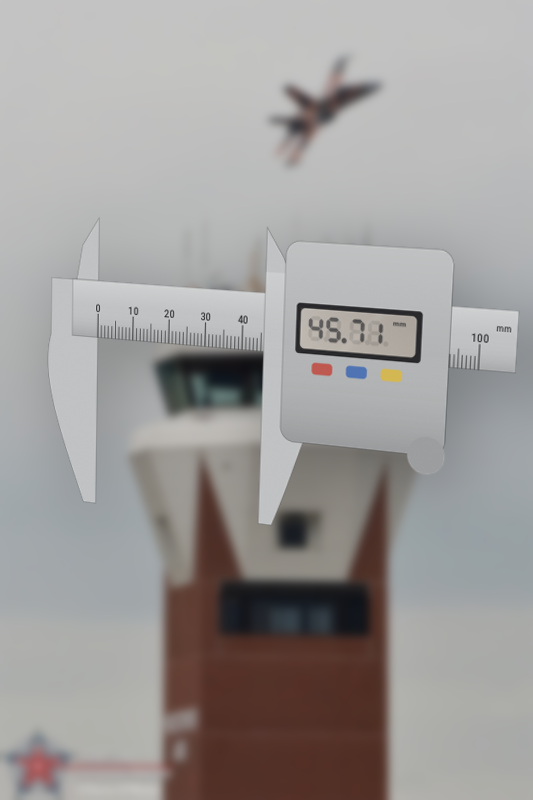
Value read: 45.71 mm
